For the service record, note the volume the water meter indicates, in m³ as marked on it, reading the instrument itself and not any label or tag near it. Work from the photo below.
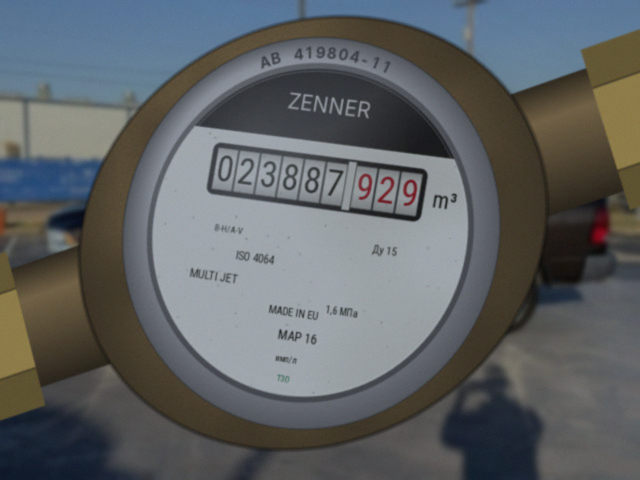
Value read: 23887.929 m³
